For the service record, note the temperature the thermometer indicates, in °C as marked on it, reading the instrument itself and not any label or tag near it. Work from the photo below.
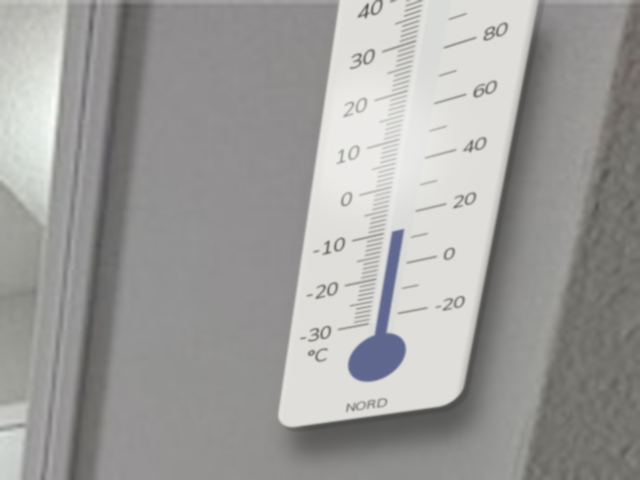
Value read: -10 °C
